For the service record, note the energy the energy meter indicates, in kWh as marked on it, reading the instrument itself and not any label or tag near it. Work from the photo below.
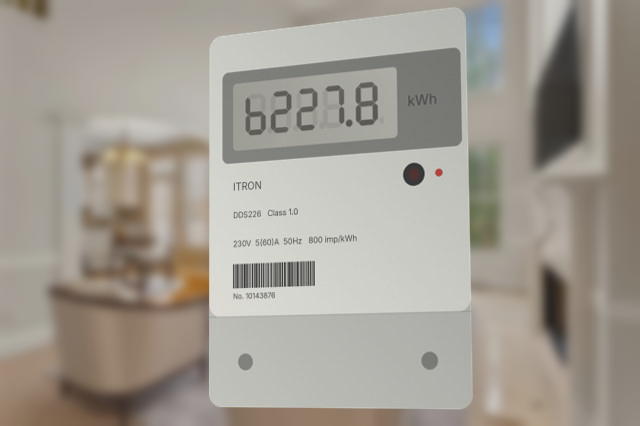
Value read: 6227.8 kWh
